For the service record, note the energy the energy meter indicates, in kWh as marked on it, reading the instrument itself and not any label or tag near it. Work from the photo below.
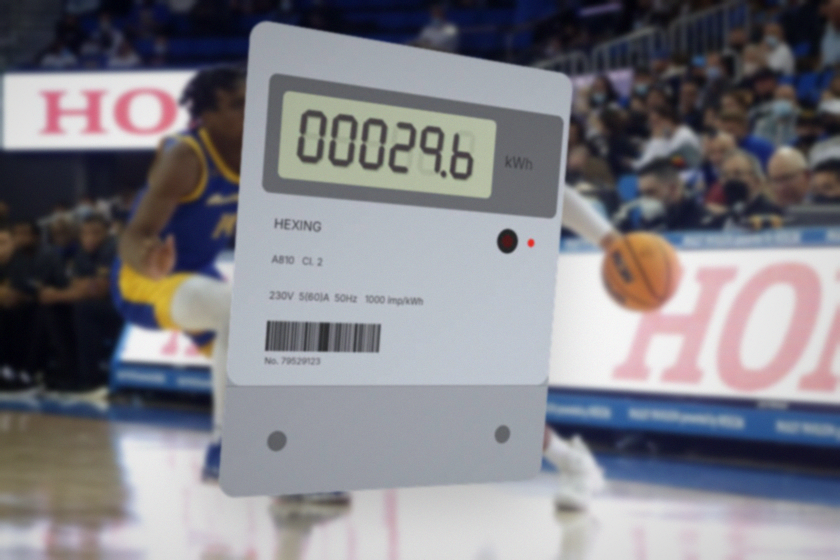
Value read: 29.6 kWh
